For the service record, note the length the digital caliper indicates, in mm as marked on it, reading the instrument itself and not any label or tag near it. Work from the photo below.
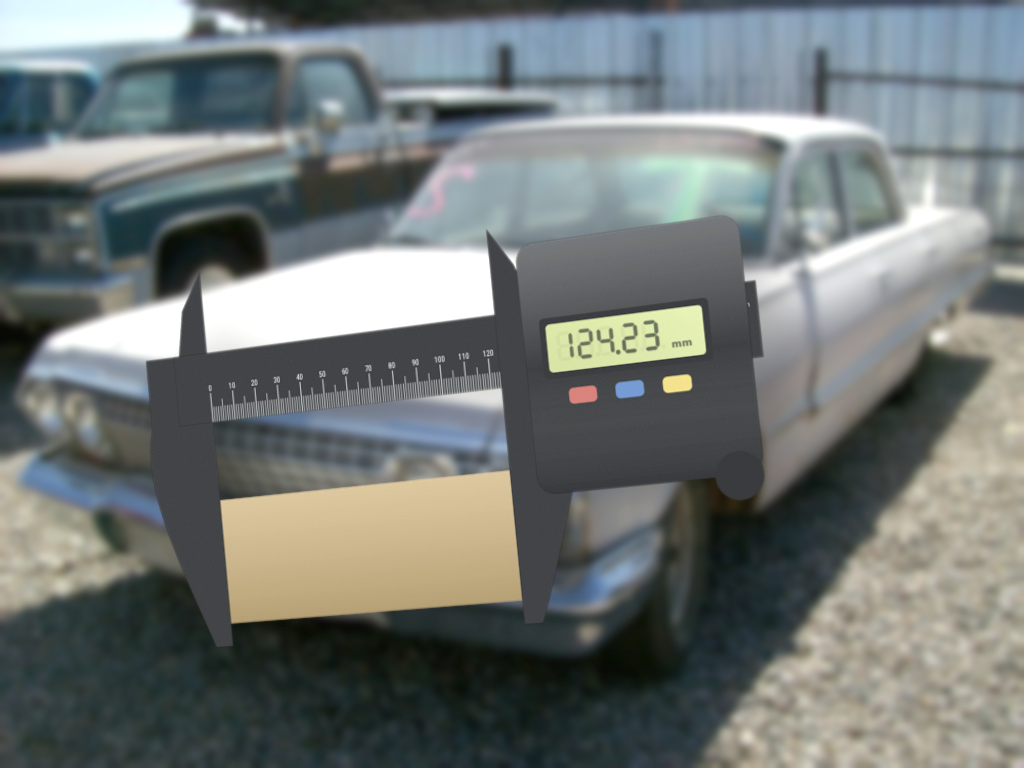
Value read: 124.23 mm
